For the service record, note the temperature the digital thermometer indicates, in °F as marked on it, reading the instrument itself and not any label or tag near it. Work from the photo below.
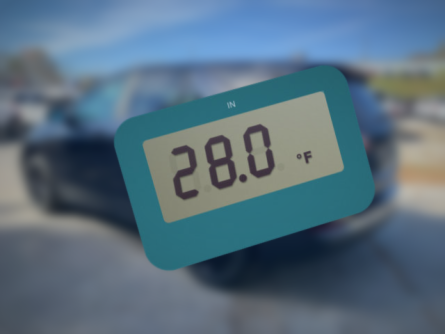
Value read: 28.0 °F
